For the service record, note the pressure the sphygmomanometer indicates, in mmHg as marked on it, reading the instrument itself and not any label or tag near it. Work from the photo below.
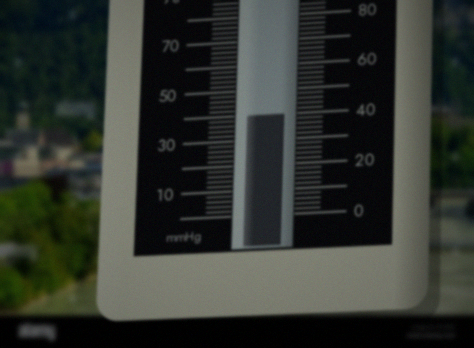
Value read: 40 mmHg
